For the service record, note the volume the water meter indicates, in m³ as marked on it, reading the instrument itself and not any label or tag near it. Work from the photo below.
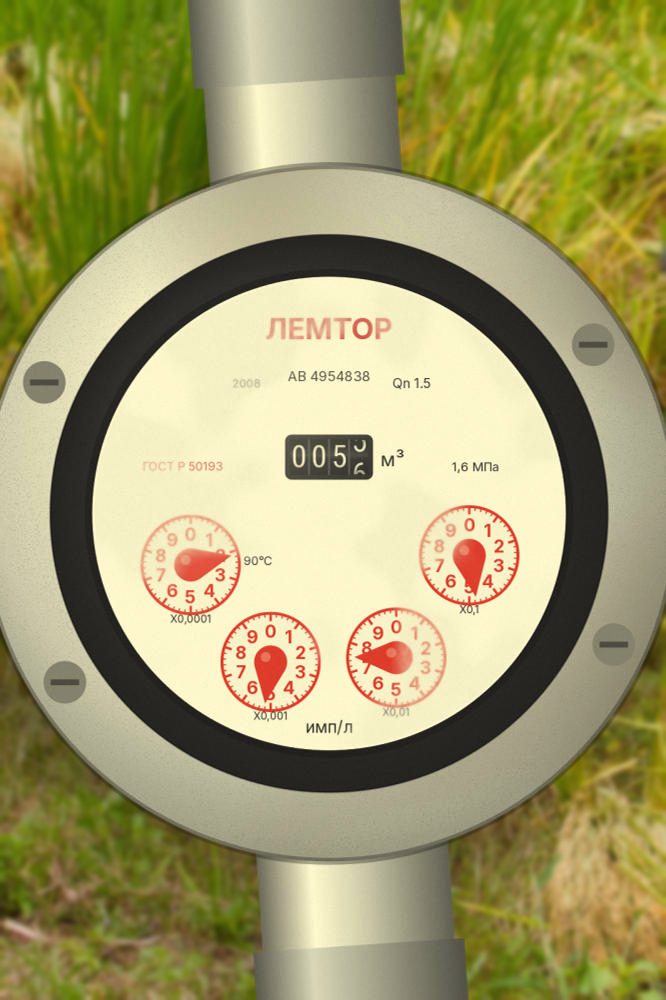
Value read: 55.4752 m³
